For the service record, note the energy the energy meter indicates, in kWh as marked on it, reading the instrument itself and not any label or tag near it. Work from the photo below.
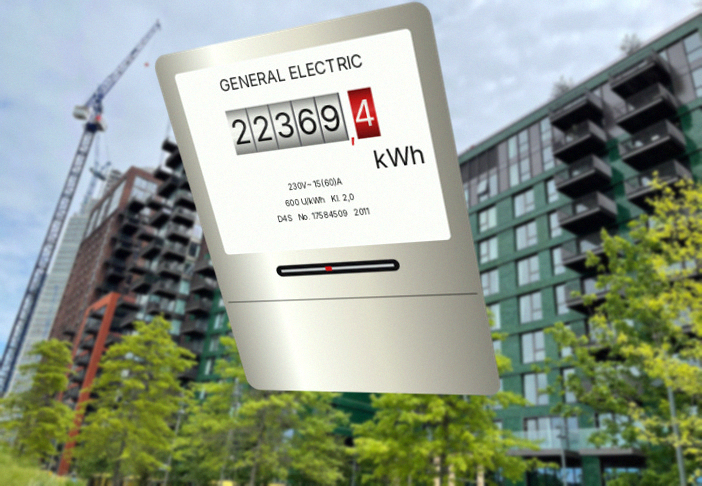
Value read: 22369.4 kWh
